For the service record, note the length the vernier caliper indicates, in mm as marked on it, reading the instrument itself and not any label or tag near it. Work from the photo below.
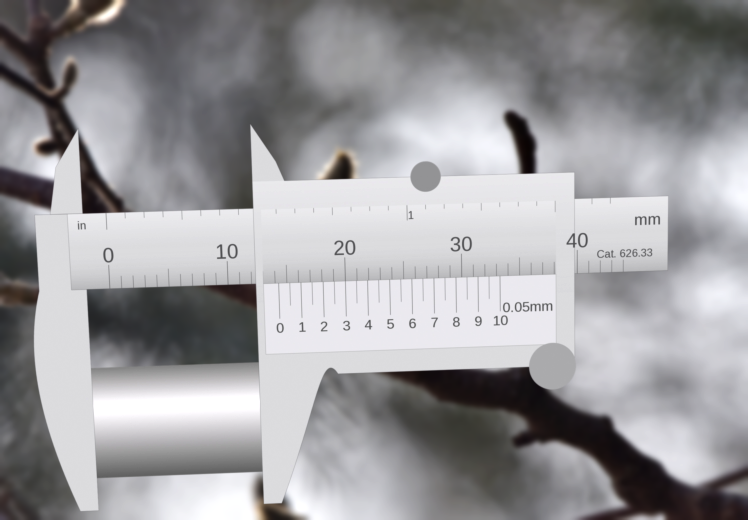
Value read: 14.3 mm
